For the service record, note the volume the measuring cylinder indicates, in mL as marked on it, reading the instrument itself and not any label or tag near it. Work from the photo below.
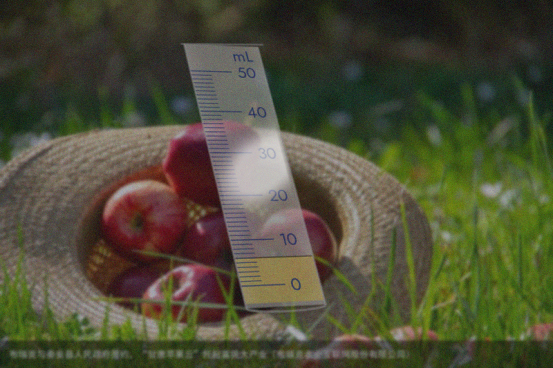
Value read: 6 mL
